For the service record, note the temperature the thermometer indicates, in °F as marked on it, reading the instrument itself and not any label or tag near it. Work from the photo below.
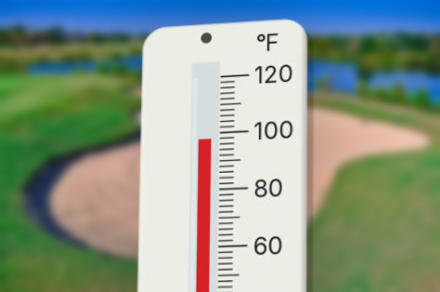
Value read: 98 °F
